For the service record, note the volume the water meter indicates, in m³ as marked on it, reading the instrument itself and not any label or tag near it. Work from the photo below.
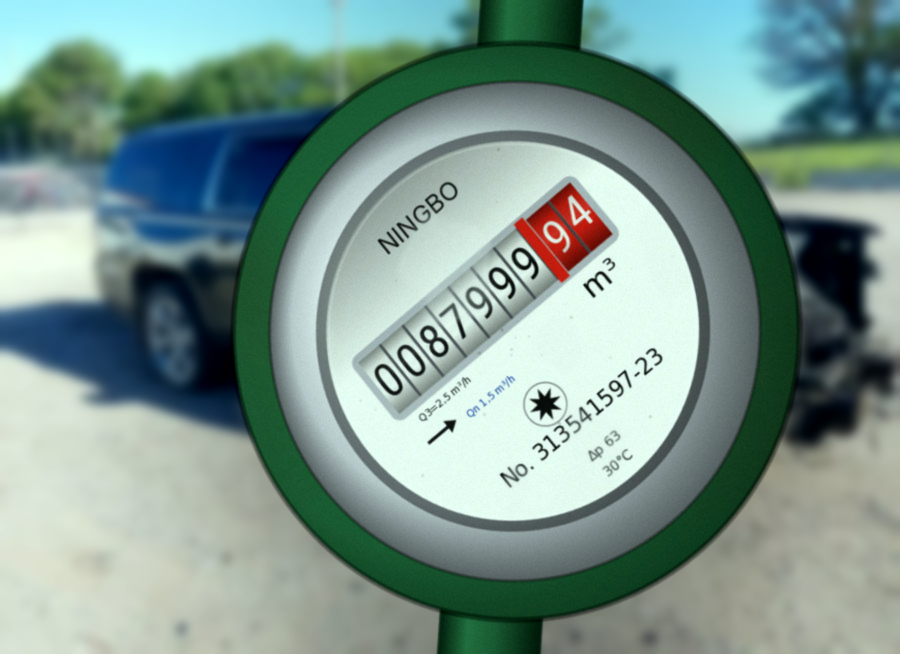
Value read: 87999.94 m³
